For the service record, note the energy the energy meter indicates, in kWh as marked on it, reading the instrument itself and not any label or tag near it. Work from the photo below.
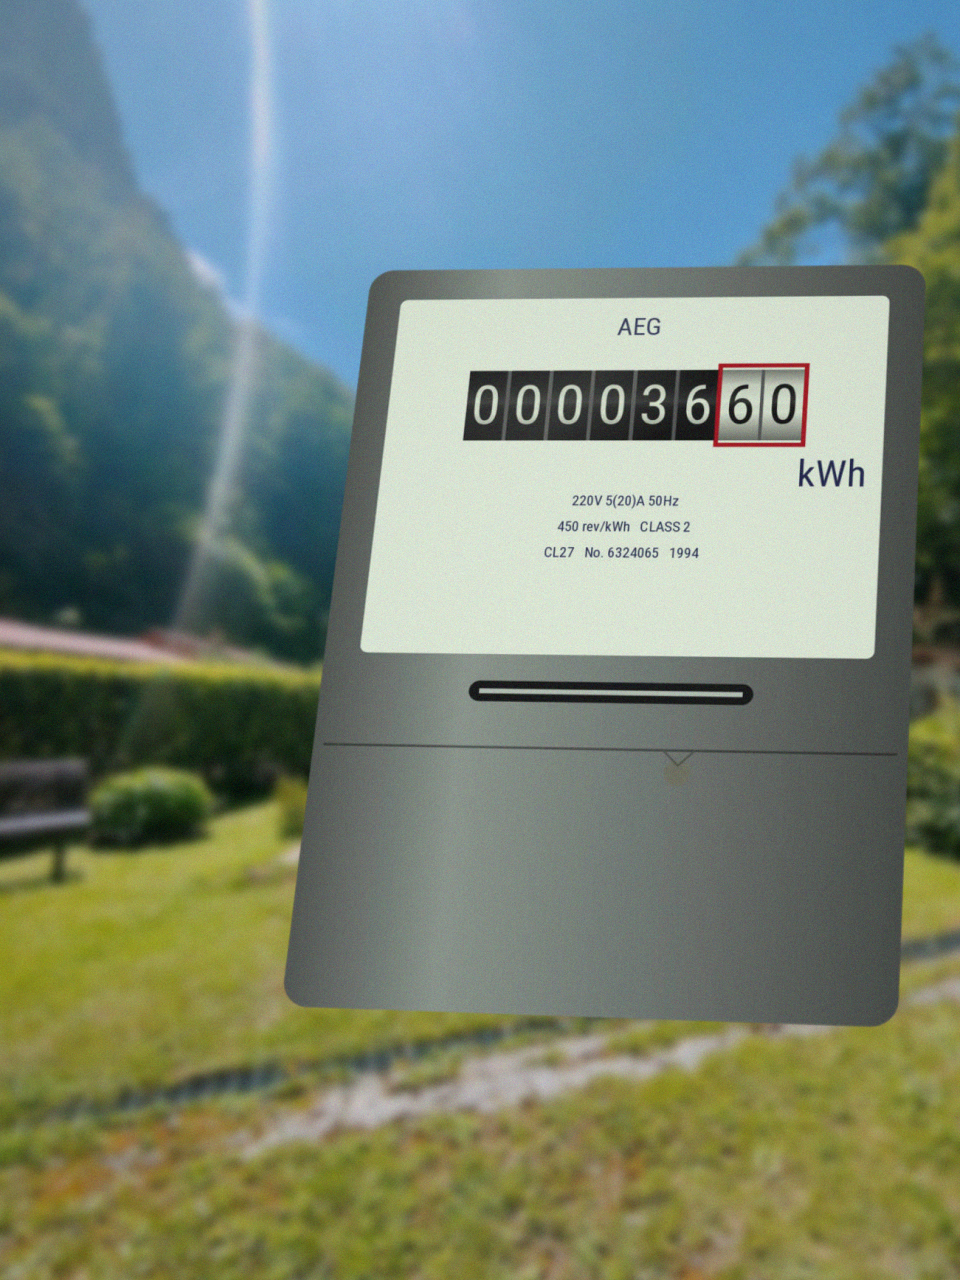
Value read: 36.60 kWh
